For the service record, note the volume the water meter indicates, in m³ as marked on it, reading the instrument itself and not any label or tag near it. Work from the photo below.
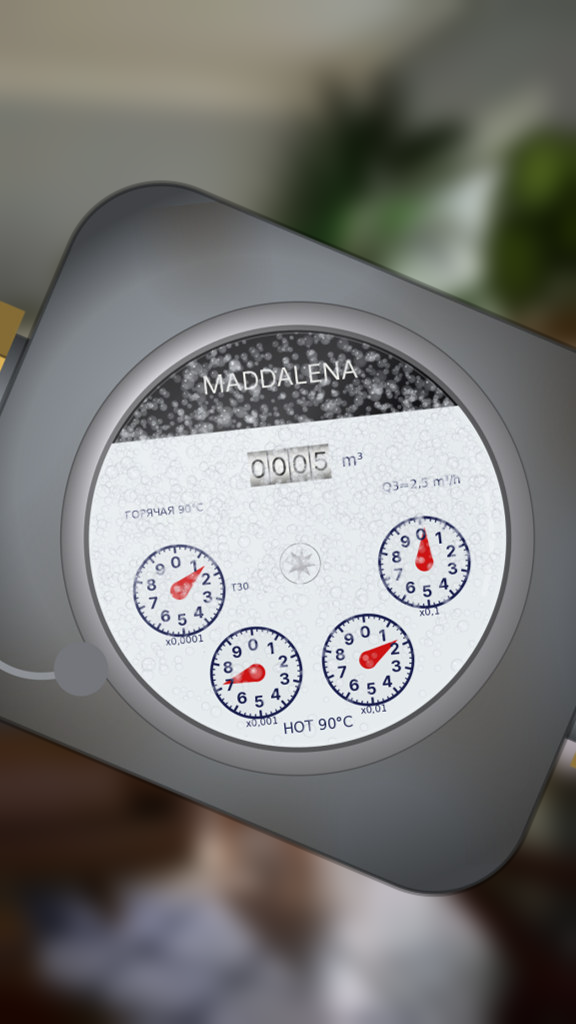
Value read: 5.0171 m³
